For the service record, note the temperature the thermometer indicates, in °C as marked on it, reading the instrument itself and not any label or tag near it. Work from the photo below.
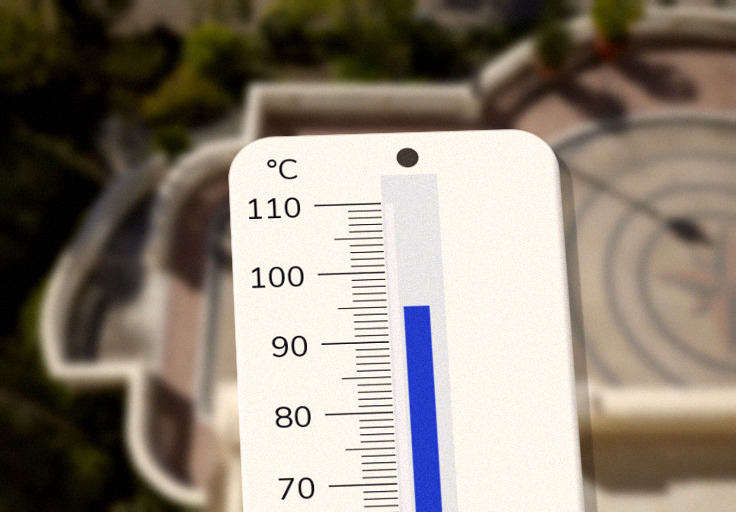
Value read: 95 °C
